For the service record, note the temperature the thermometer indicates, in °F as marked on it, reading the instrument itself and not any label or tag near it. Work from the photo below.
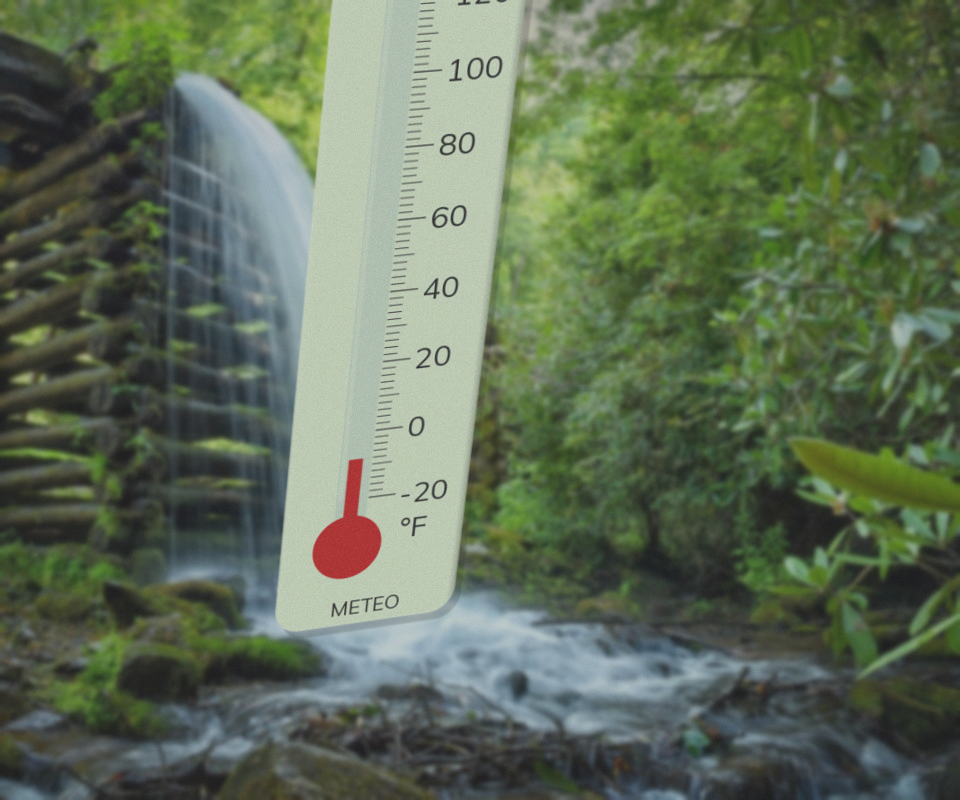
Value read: -8 °F
